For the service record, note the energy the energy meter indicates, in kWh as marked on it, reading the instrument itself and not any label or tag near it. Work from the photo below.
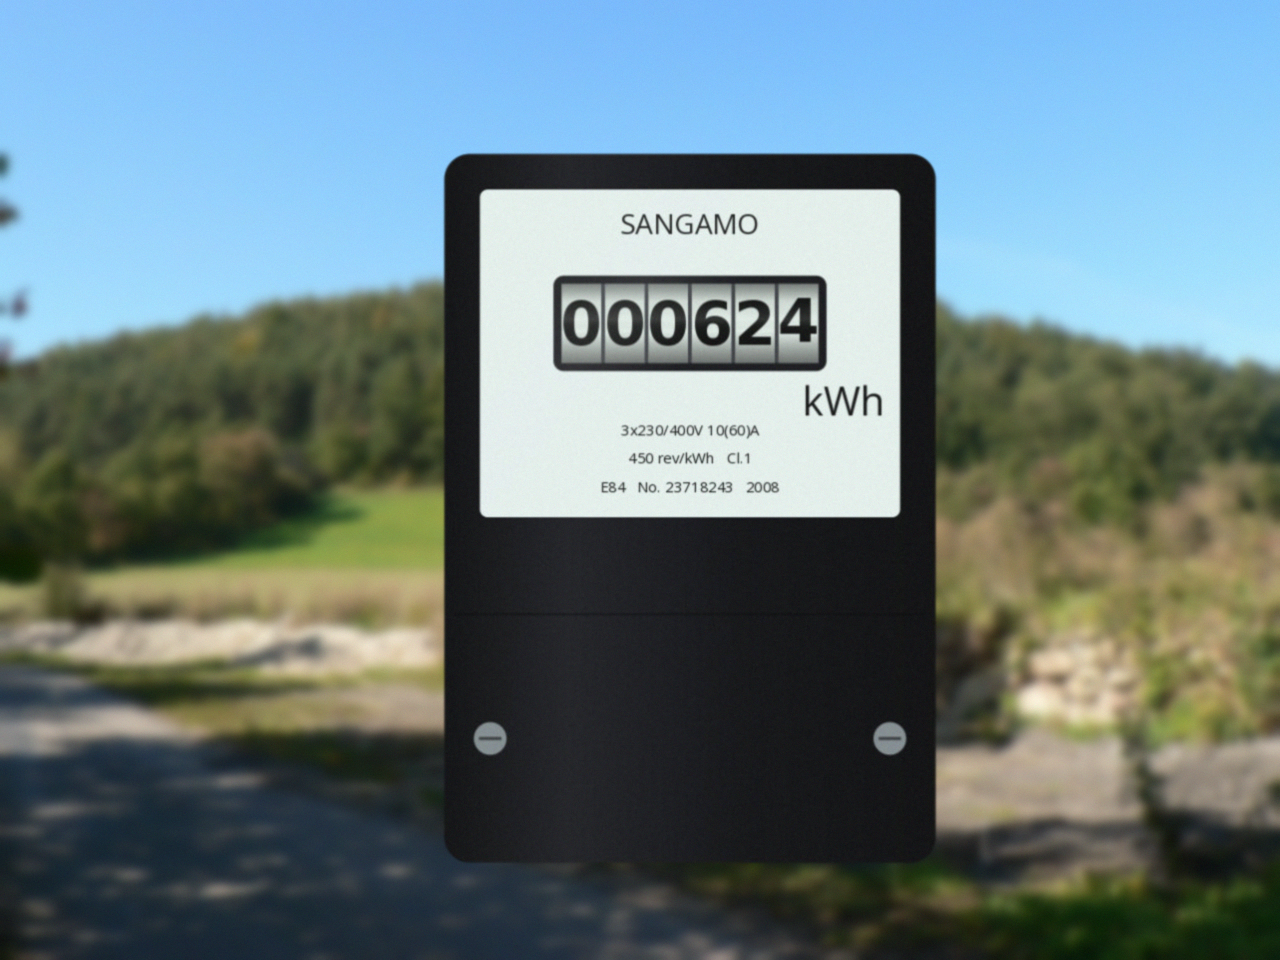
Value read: 624 kWh
